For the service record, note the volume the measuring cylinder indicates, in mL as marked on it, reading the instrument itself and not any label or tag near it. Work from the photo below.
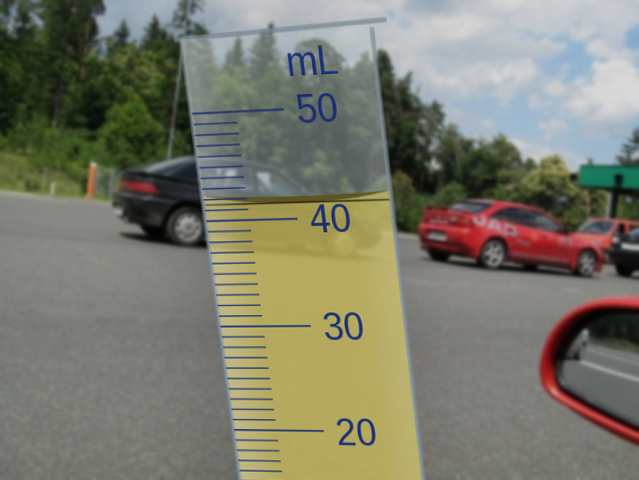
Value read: 41.5 mL
